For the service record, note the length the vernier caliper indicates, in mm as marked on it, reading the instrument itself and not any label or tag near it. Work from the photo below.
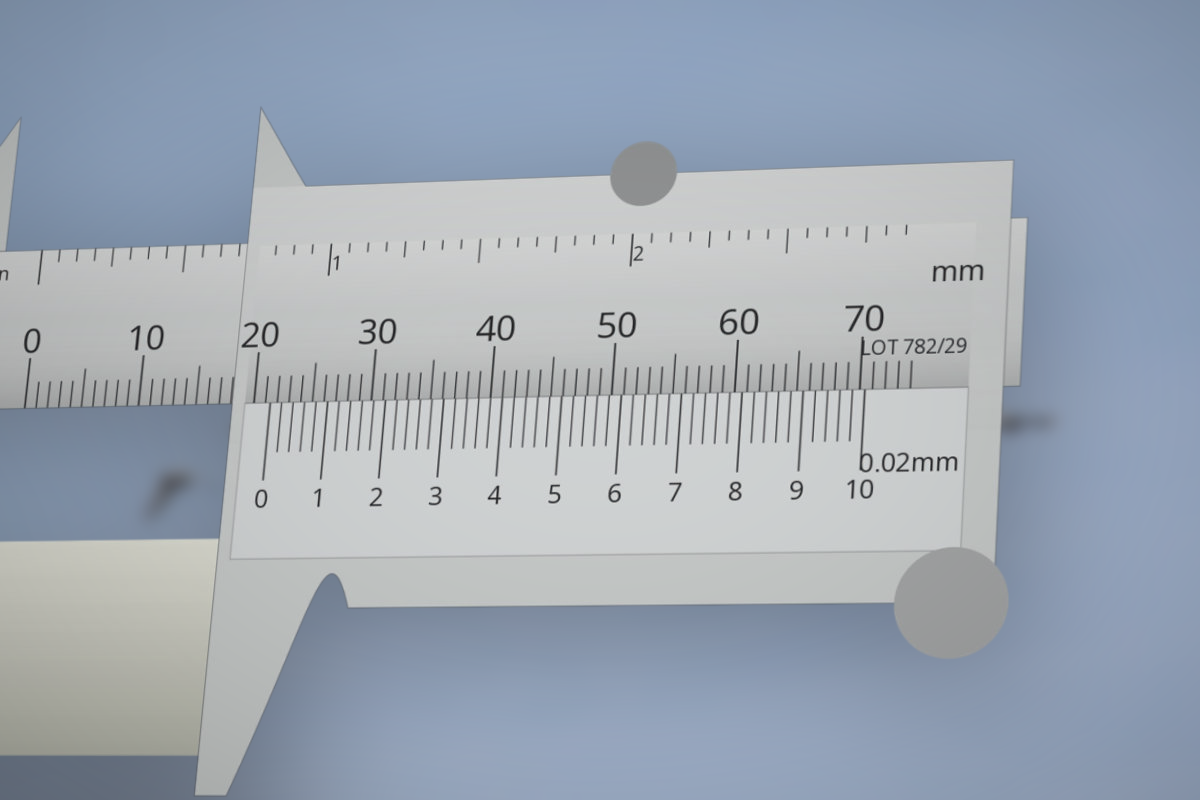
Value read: 21.4 mm
